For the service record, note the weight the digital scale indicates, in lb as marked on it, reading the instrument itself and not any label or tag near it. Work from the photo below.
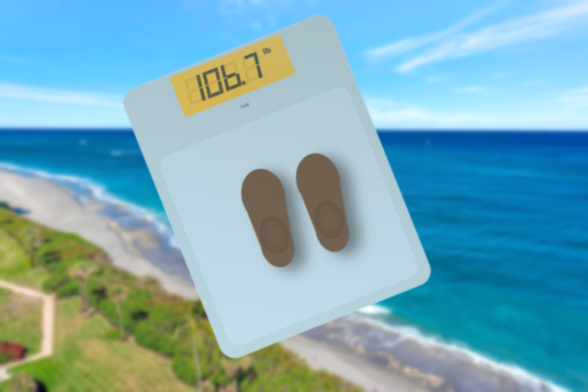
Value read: 106.7 lb
